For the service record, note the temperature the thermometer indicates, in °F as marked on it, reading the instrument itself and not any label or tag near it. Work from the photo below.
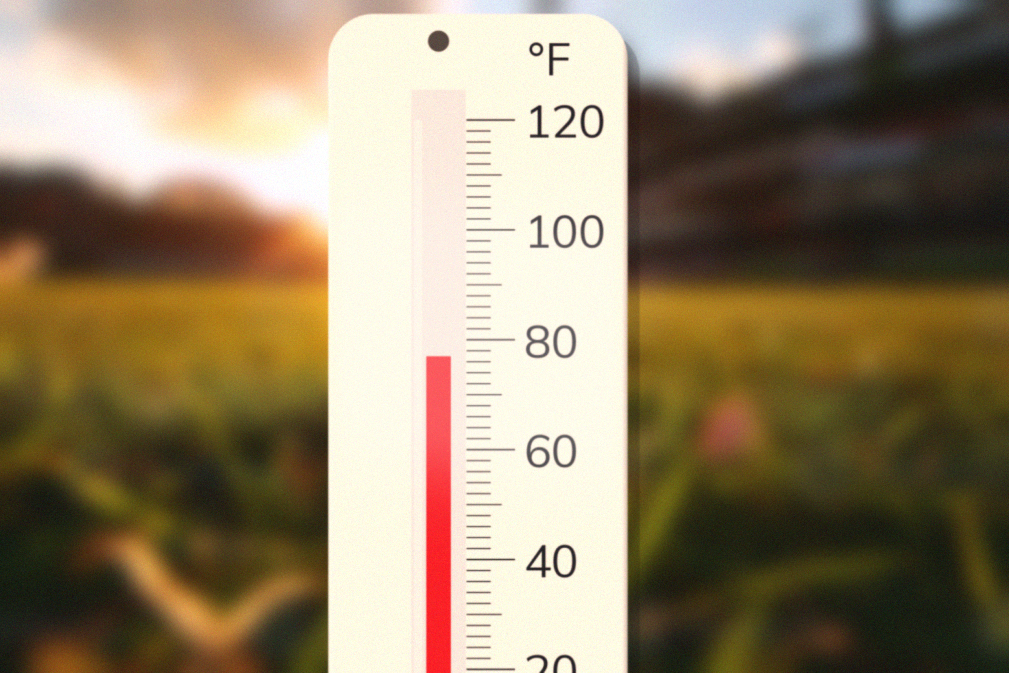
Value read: 77 °F
